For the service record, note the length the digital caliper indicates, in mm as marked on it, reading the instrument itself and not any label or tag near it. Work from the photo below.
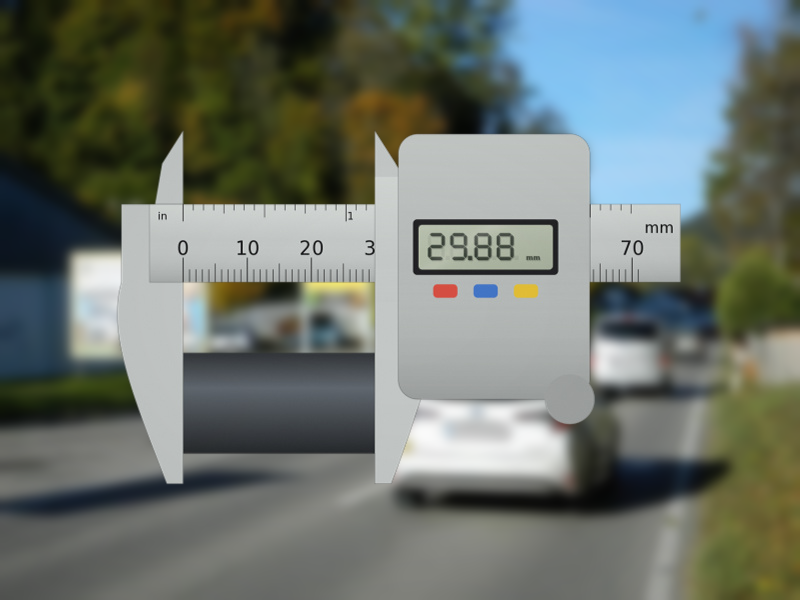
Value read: 29.88 mm
